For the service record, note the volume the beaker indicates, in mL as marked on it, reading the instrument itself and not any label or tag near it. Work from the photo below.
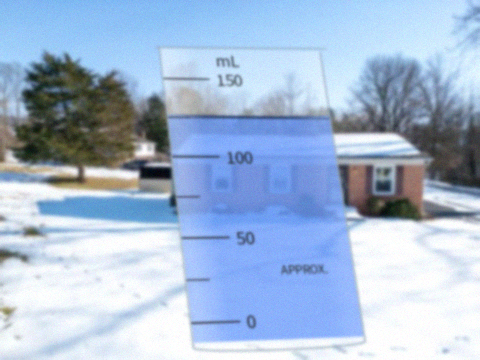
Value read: 125 mL
